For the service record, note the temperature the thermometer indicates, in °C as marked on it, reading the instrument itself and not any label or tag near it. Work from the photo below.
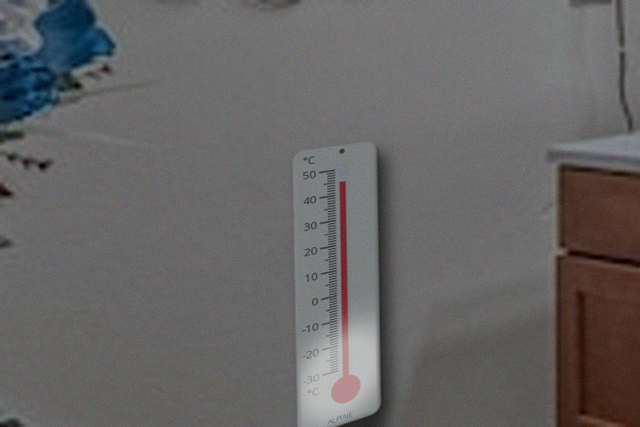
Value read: 45 °C
